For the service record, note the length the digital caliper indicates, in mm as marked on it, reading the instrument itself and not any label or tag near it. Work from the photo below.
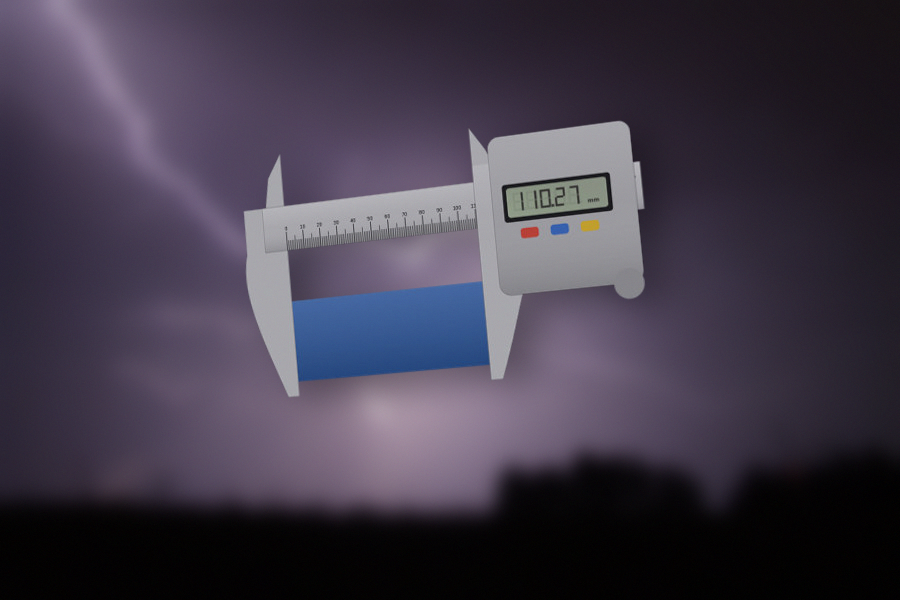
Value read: 110.27 mm
